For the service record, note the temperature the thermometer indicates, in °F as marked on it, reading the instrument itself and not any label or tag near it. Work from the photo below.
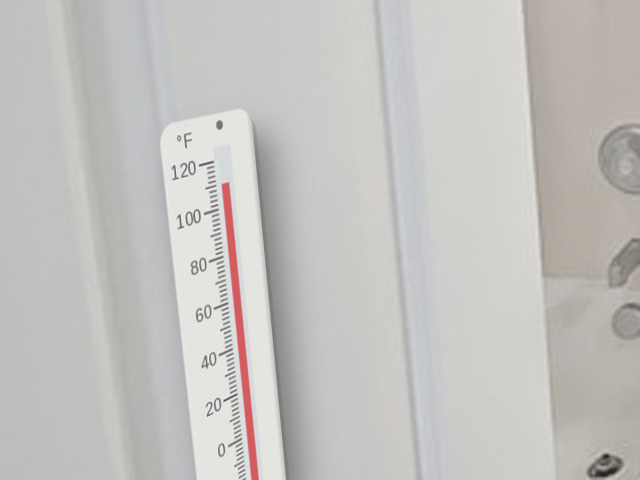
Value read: 110 °F
